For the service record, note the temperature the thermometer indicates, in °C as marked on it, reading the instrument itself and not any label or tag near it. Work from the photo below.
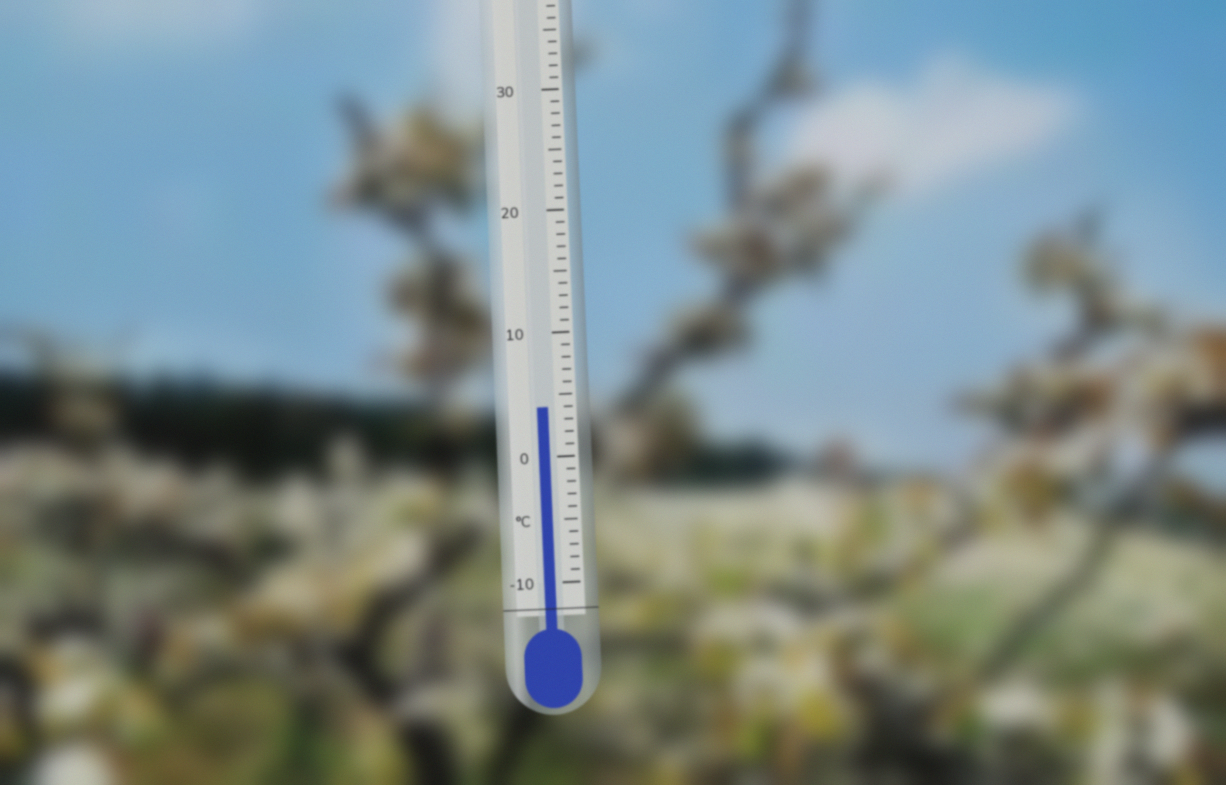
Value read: 4 °C
